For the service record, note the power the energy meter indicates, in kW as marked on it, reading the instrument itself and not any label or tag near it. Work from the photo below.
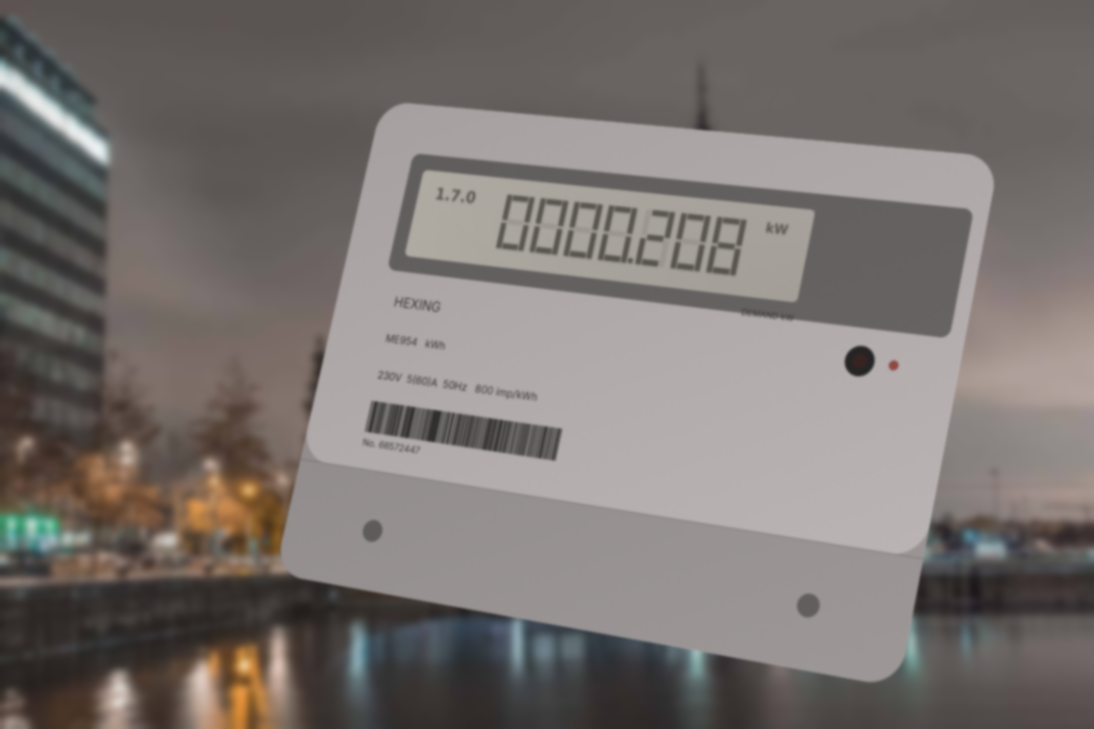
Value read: 0.208 kW
